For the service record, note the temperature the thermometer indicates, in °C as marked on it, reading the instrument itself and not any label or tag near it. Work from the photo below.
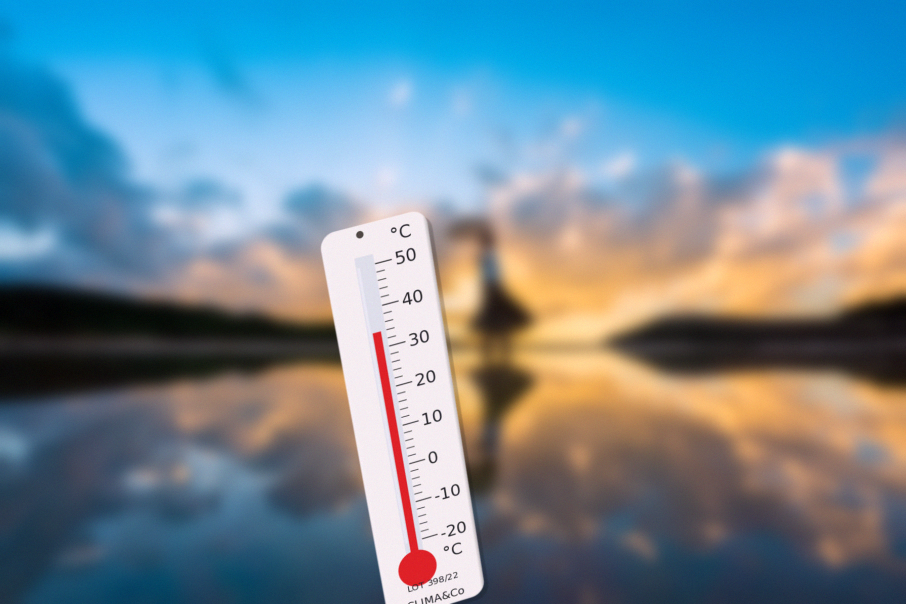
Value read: 34 °C
